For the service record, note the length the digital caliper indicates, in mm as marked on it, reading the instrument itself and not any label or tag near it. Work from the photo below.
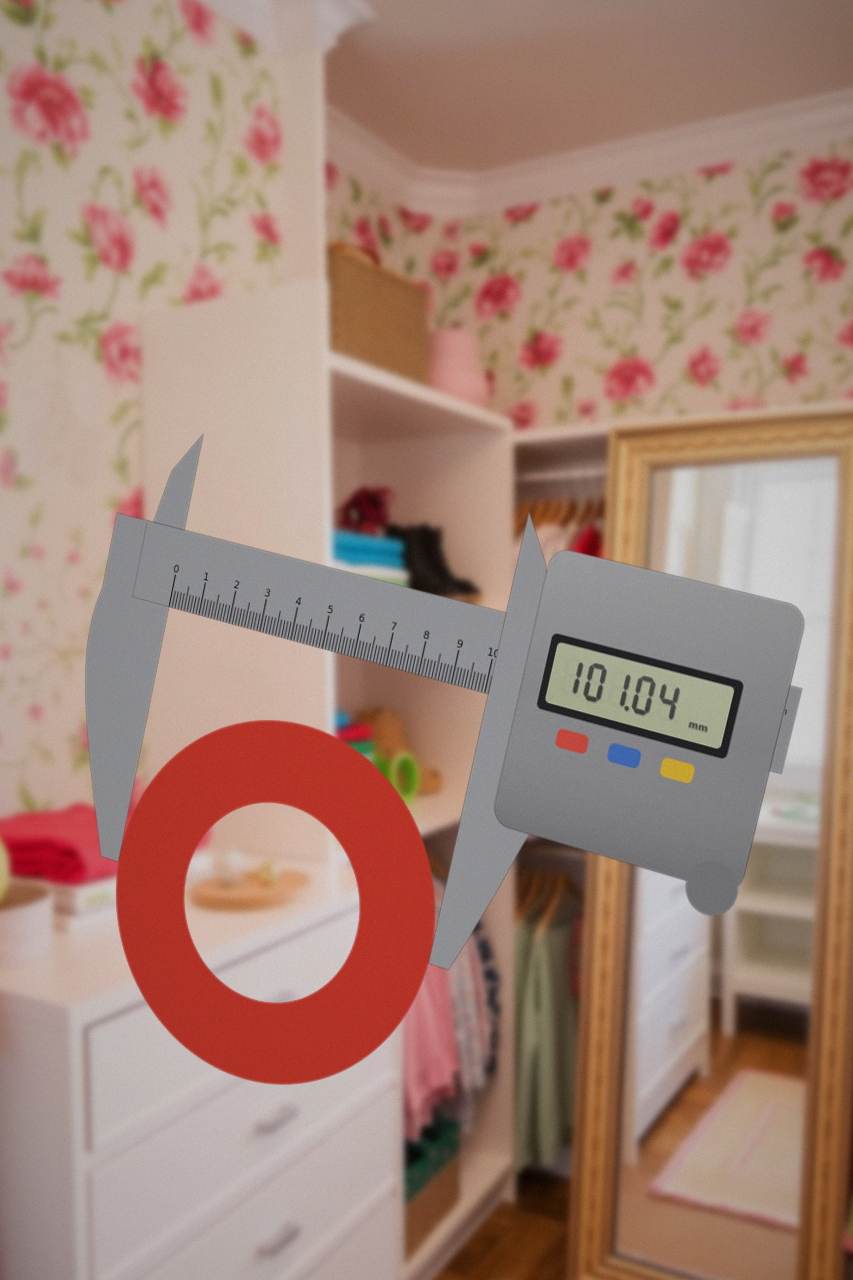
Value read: 101.04 mm
